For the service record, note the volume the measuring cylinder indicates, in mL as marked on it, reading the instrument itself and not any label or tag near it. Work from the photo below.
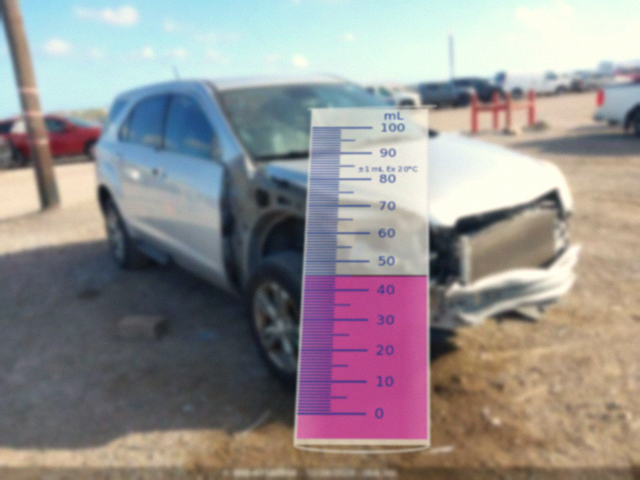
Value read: 45 mL
